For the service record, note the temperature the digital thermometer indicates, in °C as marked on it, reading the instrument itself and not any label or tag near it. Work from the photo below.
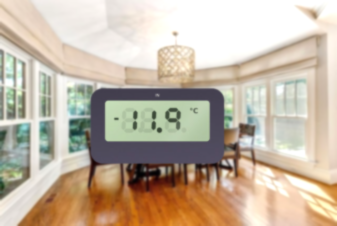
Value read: -11.9 °C
